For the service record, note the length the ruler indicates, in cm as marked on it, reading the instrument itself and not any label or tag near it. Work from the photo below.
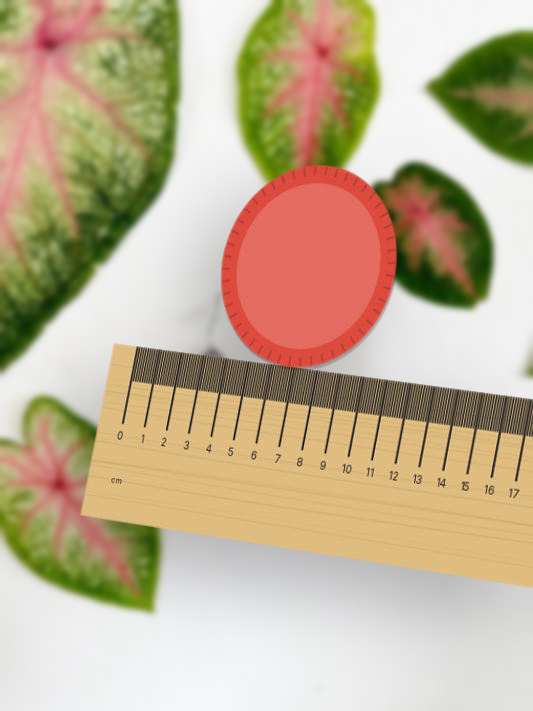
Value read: 7.5 cm
